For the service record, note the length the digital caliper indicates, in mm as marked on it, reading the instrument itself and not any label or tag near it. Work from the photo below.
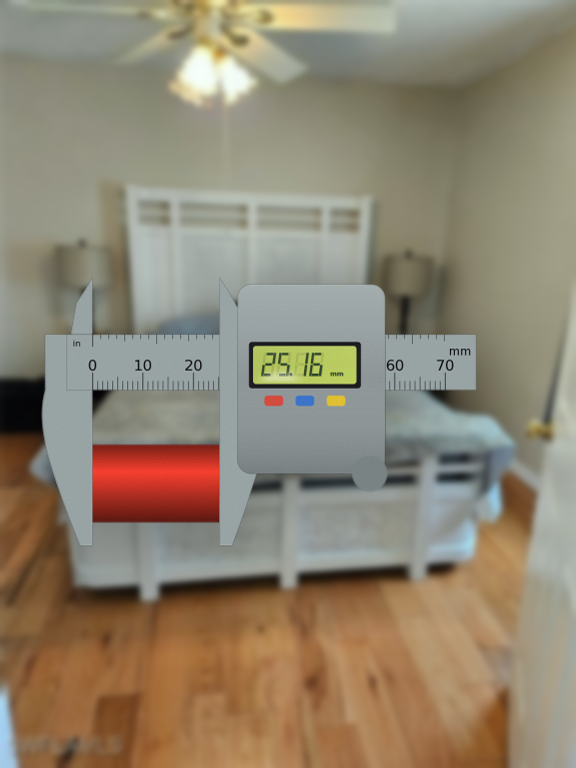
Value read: 25.16 mm
